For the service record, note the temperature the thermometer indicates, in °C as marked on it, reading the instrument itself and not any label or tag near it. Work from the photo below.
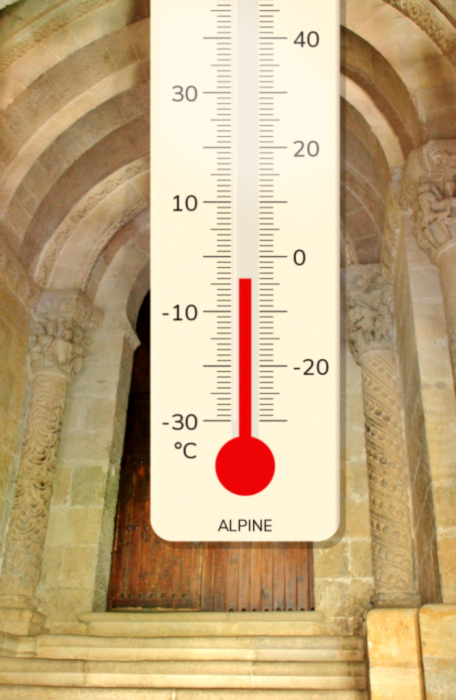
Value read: -4 °C
